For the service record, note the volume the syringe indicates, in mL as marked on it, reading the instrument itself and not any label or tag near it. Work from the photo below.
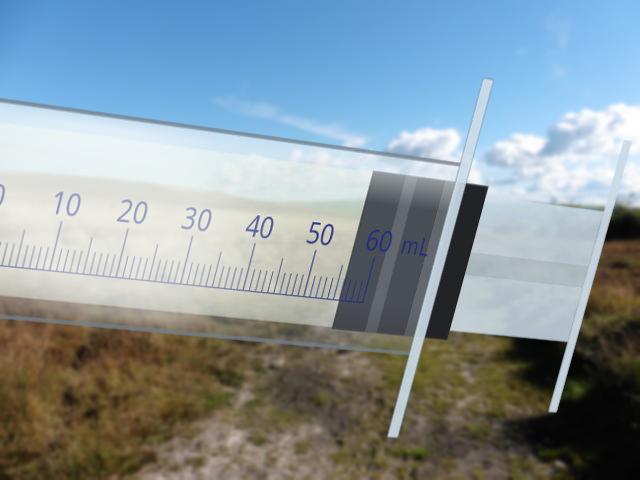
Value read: 56 mL
